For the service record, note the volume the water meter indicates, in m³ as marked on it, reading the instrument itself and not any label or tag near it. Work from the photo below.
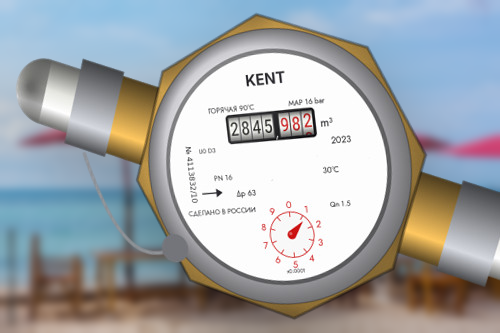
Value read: 2845.9821 m³
